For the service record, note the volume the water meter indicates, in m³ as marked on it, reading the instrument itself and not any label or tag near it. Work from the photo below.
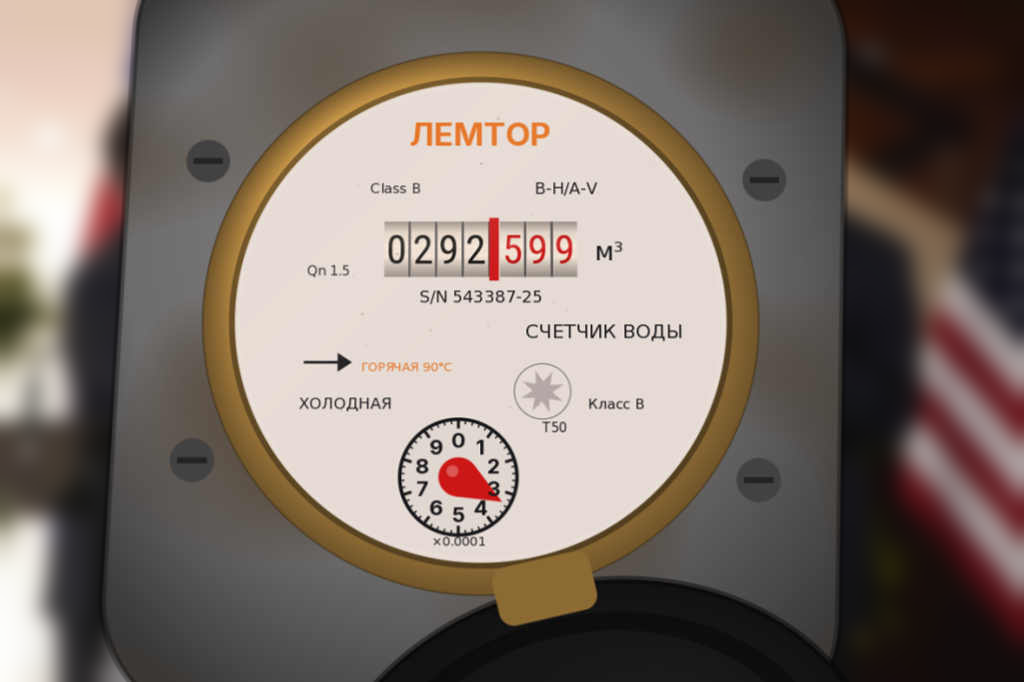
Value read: 292.5993 m³
